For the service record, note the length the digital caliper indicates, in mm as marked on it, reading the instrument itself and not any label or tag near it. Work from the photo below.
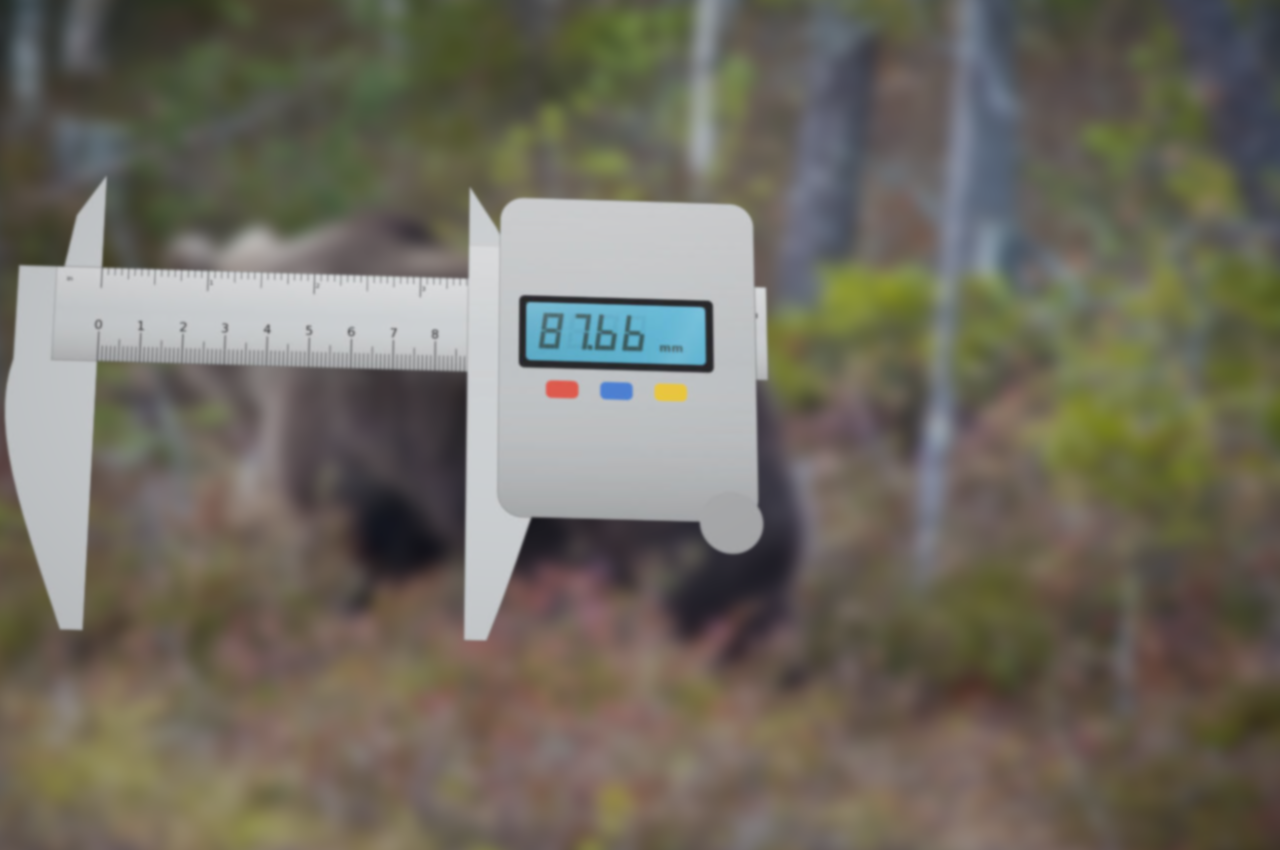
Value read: 87.66 mm
